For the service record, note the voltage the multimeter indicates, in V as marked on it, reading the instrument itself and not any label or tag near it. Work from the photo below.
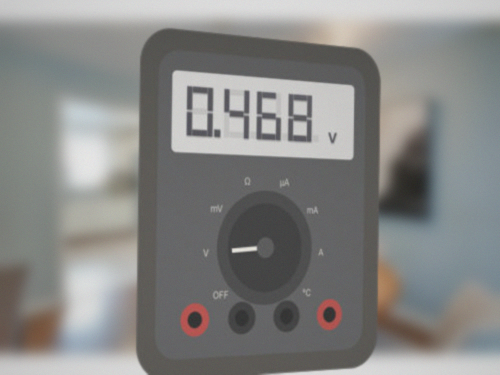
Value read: 0.468 V
